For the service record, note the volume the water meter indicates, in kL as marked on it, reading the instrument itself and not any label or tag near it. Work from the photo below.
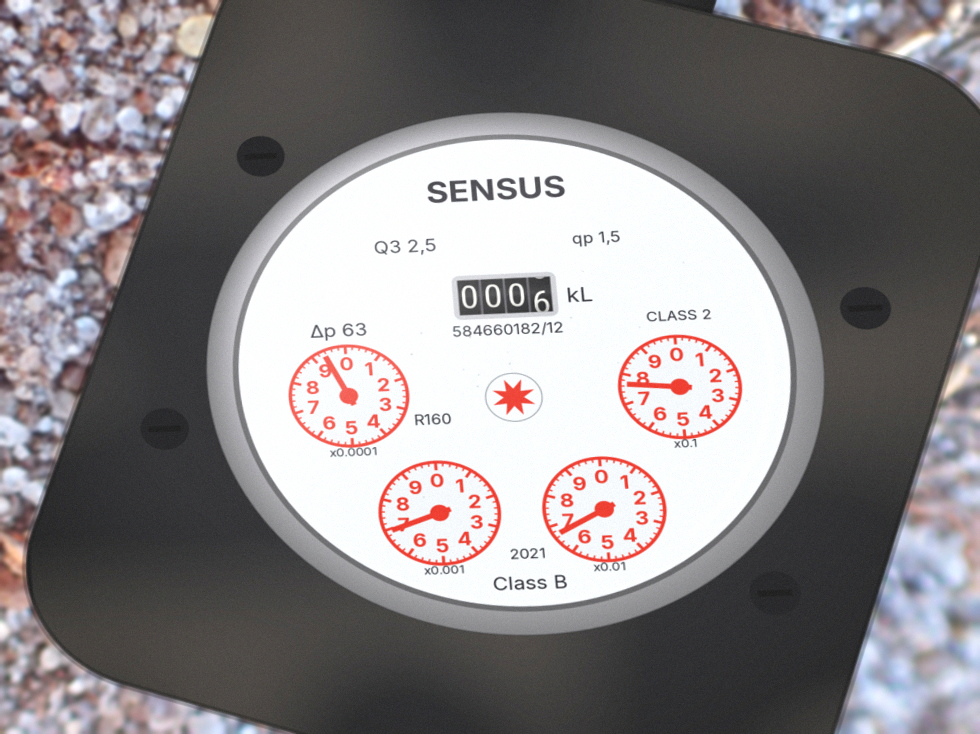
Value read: 5.7669 kL
